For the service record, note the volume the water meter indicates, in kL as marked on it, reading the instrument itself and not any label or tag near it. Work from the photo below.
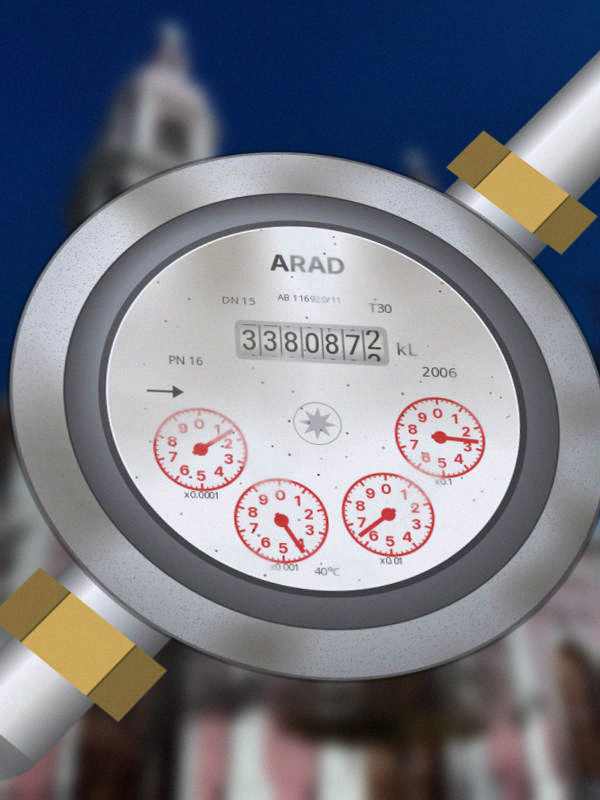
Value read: 3380872.2641 kL
